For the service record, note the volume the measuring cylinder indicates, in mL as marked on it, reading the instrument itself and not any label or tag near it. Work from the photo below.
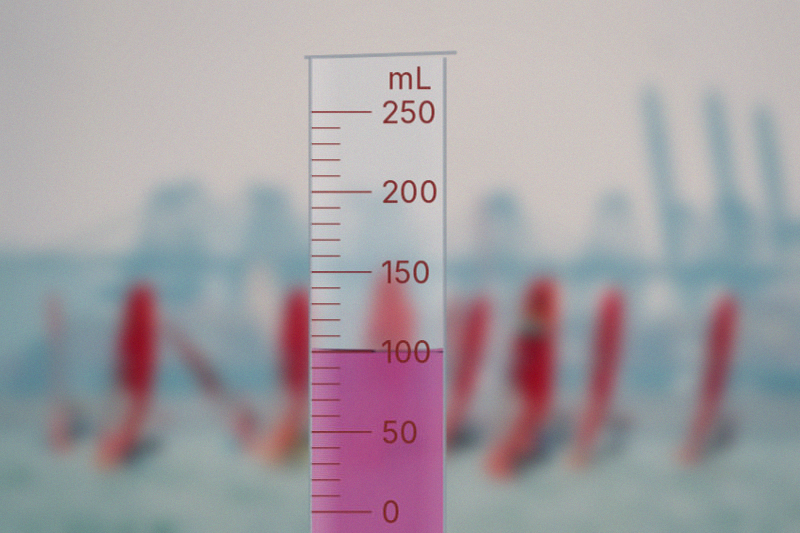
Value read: 100 mL
